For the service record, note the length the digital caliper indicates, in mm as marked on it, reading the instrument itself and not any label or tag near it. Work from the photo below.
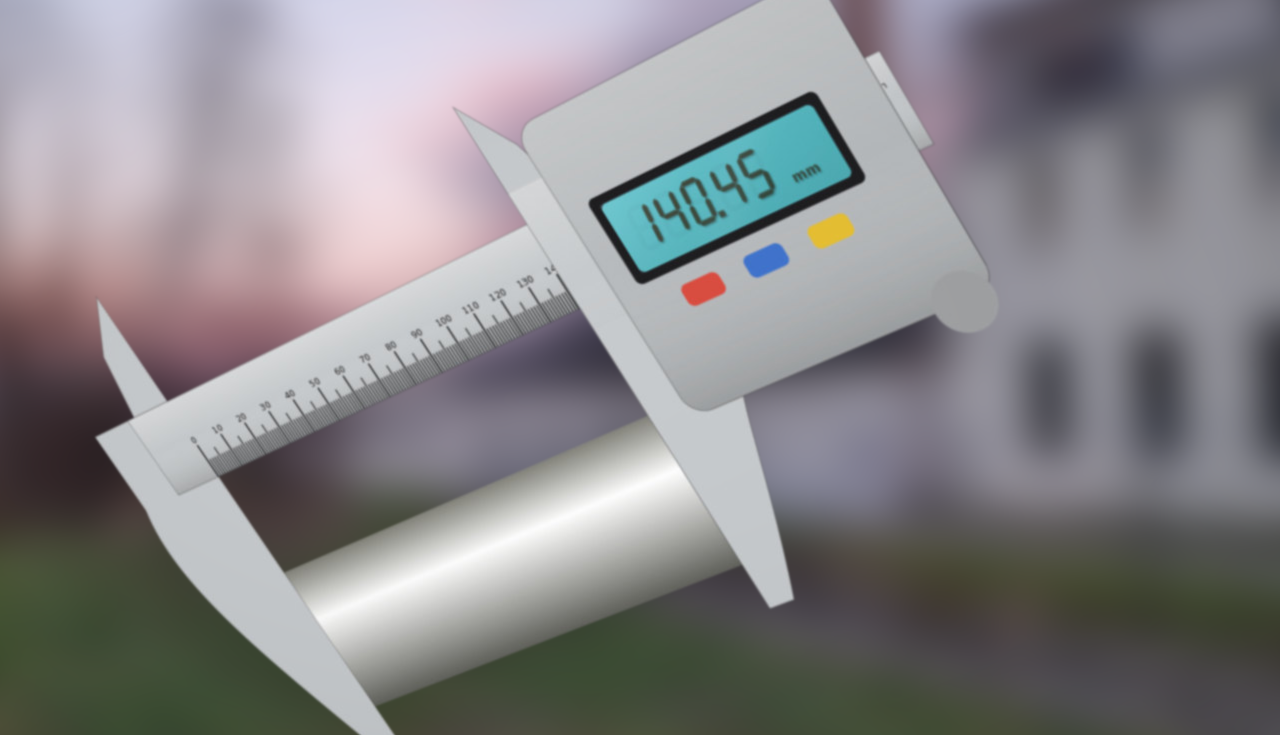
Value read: 140.45 mm
